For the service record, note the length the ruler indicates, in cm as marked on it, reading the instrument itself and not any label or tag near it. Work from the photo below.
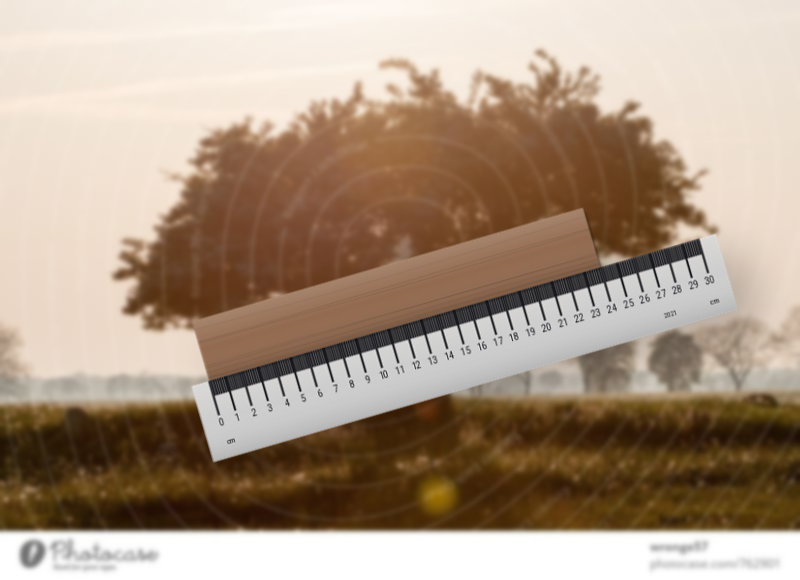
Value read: 24 cm
